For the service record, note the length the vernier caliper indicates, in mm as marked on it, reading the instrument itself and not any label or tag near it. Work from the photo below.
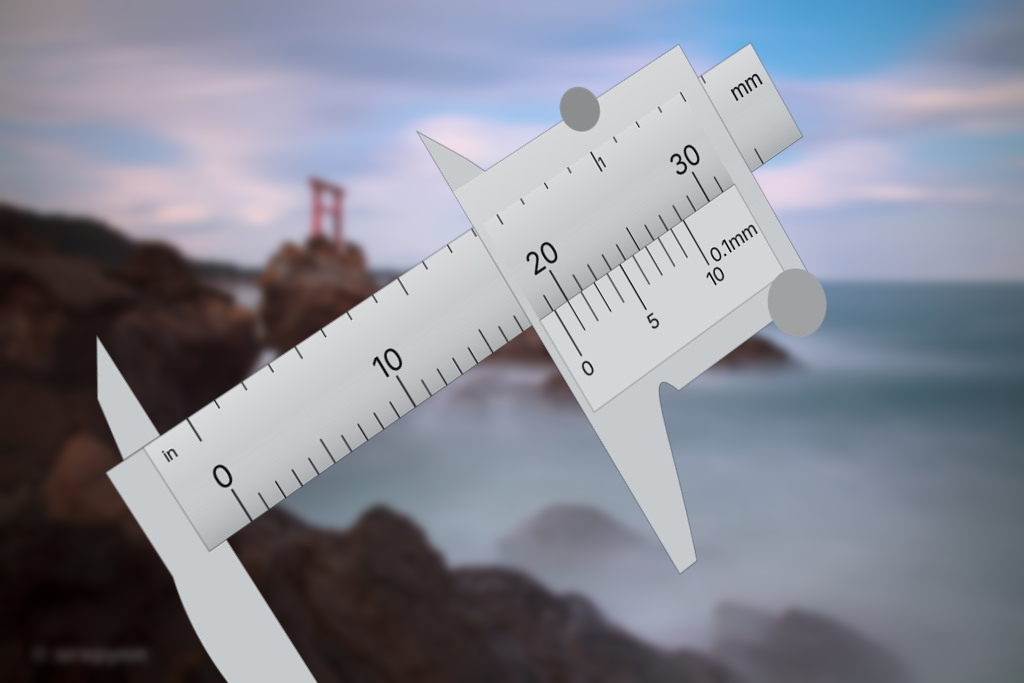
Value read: 19.1 mm
